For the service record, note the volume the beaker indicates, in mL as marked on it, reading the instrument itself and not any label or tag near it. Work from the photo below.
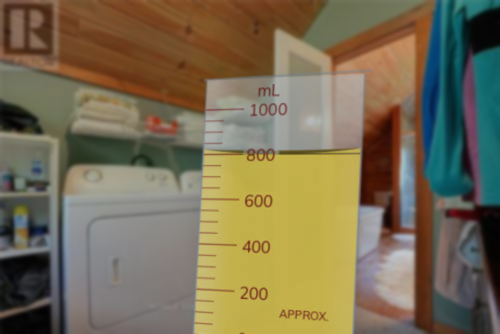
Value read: 800 mL
